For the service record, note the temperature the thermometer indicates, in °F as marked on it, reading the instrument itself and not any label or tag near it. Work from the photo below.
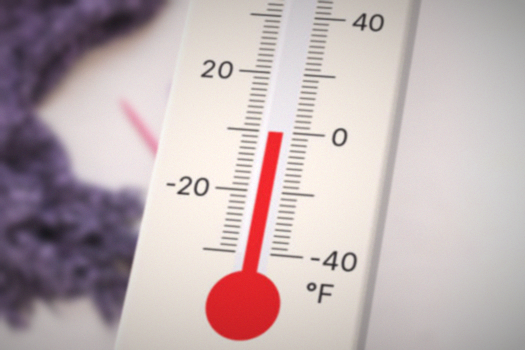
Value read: 0 °F
